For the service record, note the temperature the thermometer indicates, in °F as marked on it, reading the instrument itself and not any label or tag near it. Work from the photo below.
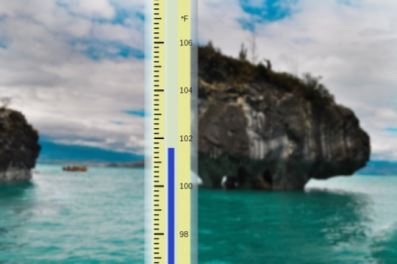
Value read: 101.6 °F
